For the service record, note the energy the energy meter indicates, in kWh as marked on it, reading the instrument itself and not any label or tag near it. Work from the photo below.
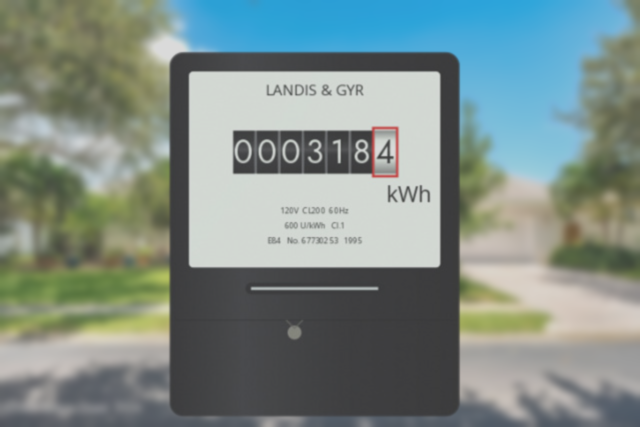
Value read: 318.4 kWh
